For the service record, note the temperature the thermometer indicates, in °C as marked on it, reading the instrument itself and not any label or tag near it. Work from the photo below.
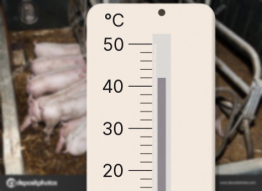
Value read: 42 °C
